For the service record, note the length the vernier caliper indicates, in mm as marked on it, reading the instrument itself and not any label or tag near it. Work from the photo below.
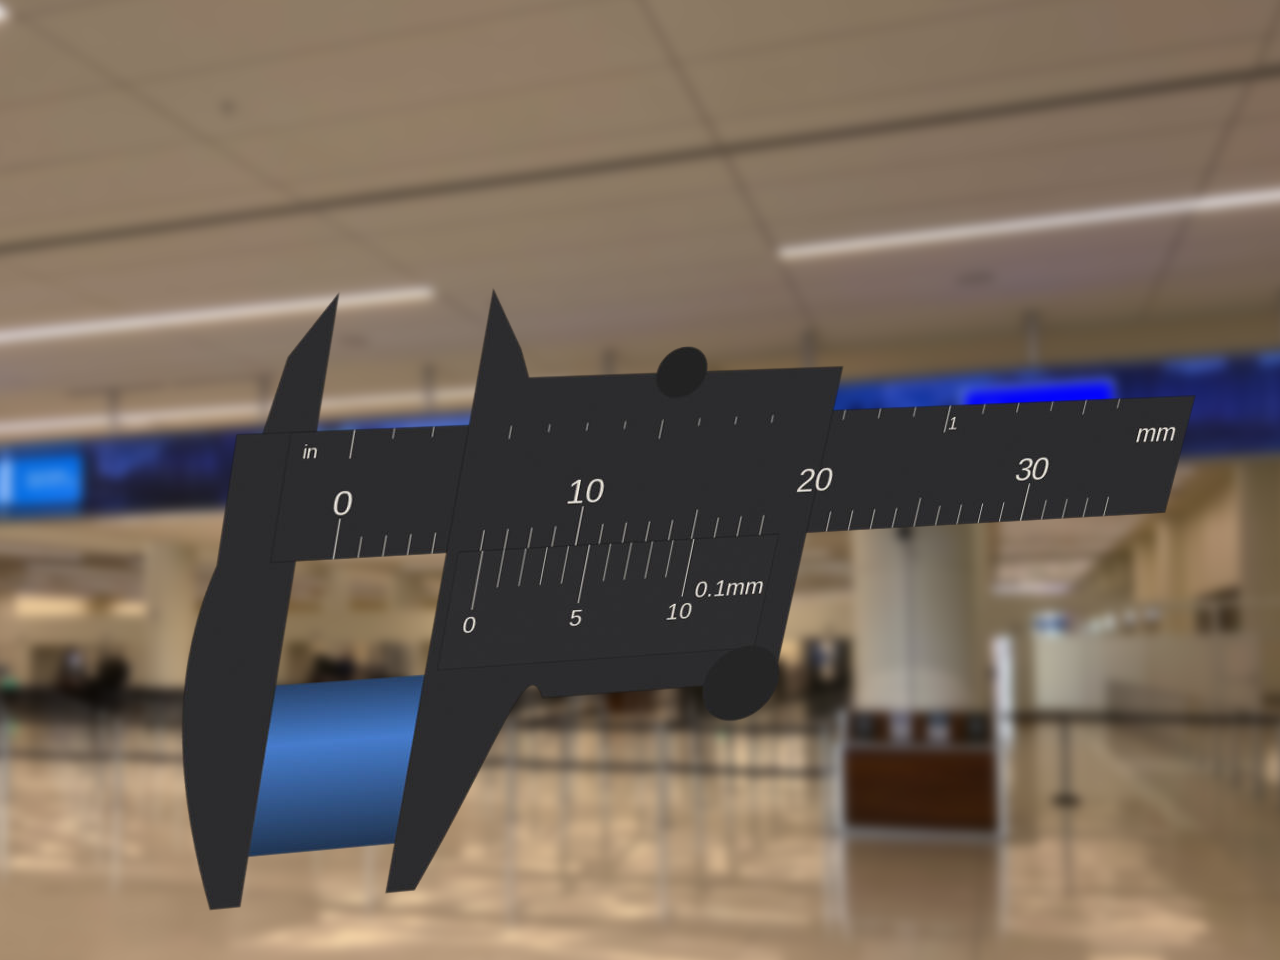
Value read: 6.1 mm
